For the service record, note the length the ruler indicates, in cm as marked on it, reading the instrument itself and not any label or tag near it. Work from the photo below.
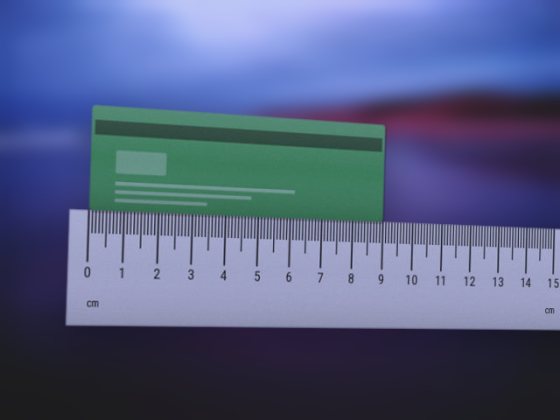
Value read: 9 cm
